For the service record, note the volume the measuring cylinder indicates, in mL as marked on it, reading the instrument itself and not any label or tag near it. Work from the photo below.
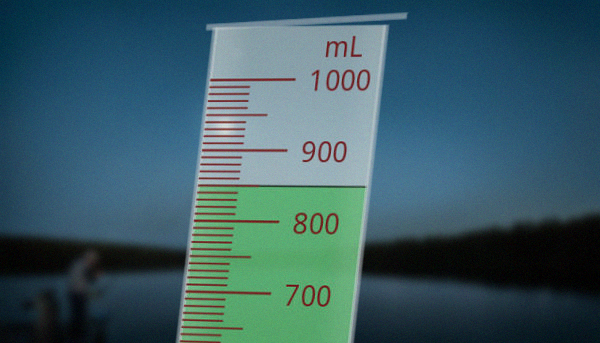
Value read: 850 mL
